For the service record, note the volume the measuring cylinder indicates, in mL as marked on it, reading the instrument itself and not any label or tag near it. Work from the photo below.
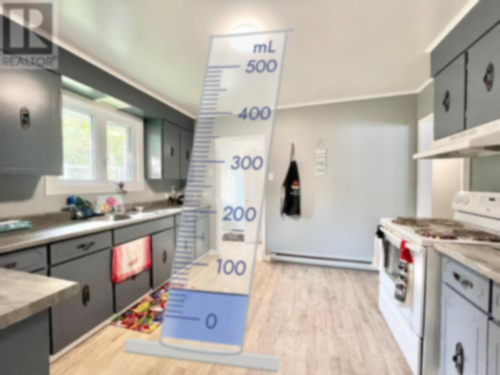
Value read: 50 mL
